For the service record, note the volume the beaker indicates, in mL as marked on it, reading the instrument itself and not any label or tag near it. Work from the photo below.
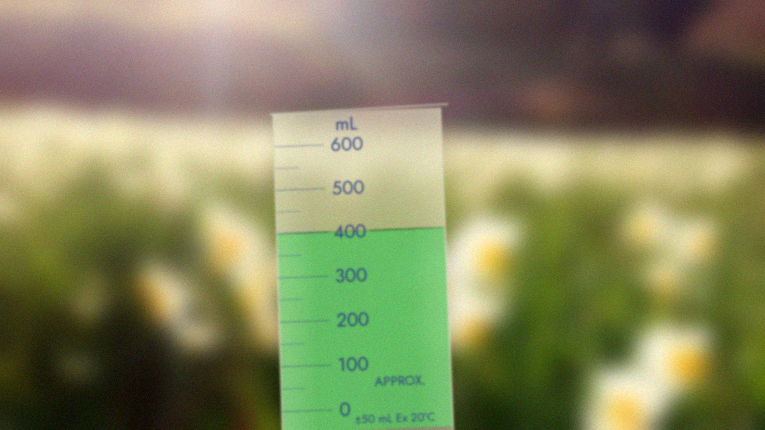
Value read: 400 mL
